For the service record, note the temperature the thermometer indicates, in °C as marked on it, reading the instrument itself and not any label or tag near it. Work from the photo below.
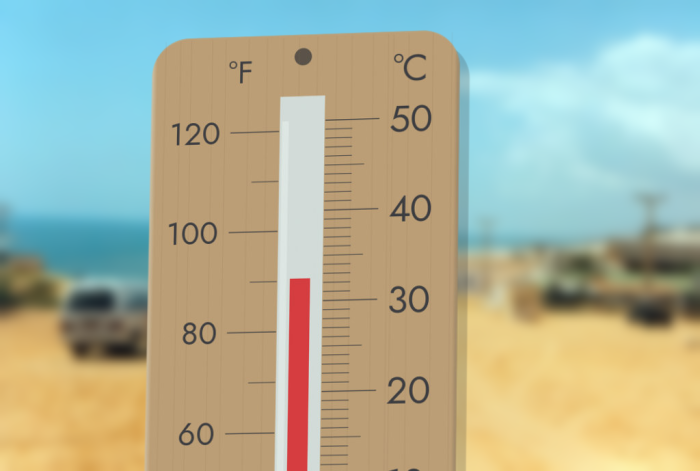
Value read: 32.5 °C
